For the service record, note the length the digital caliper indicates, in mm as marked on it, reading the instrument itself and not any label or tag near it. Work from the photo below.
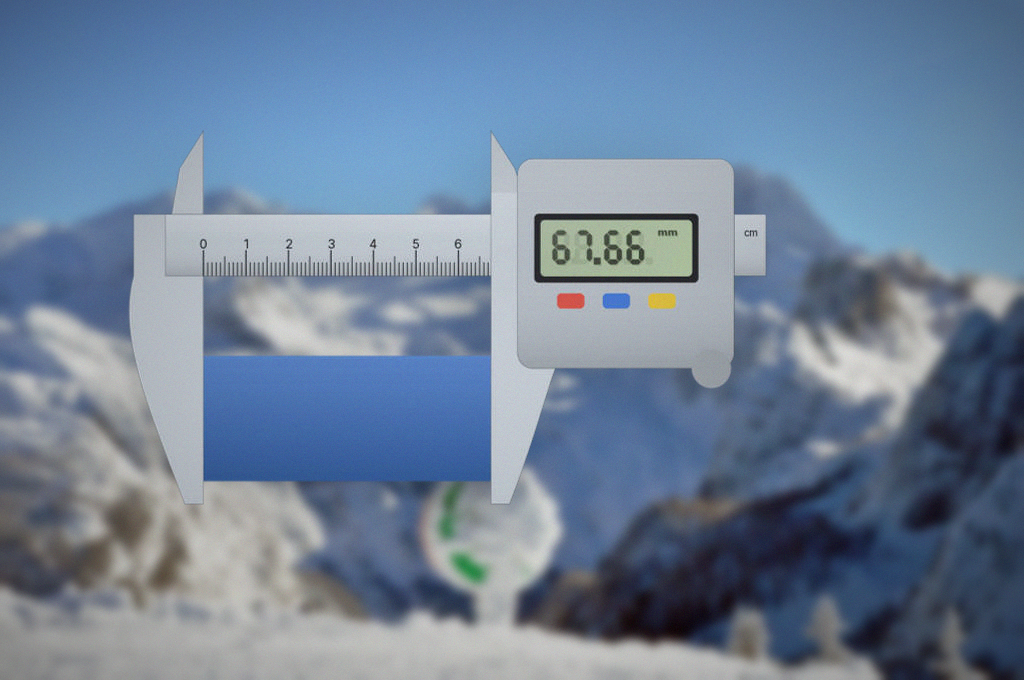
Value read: 67.66 mm
